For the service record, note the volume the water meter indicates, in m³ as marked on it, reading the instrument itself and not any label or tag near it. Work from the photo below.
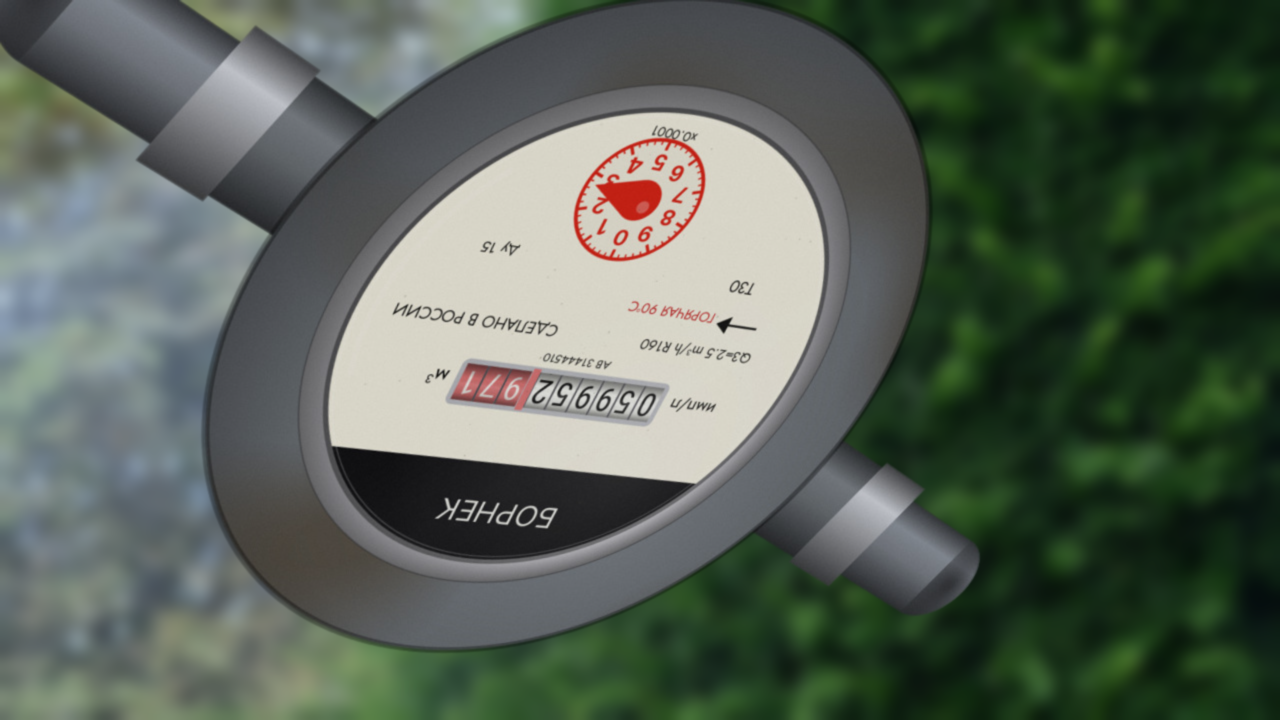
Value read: 59952.9712 m³
